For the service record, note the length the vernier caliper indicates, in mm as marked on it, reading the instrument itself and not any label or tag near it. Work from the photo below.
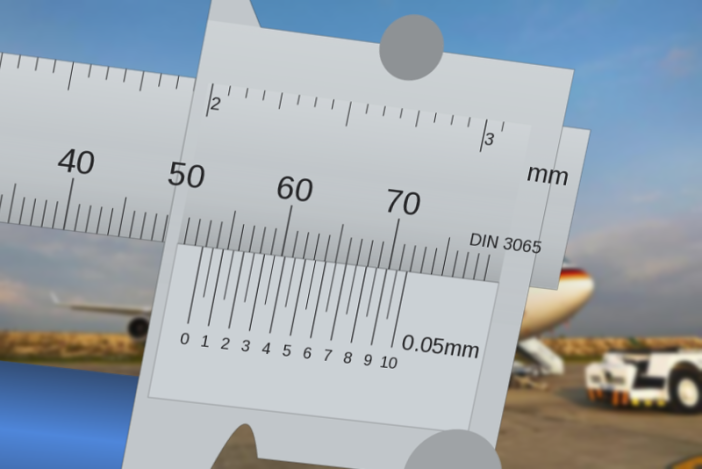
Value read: 52.7 mm
